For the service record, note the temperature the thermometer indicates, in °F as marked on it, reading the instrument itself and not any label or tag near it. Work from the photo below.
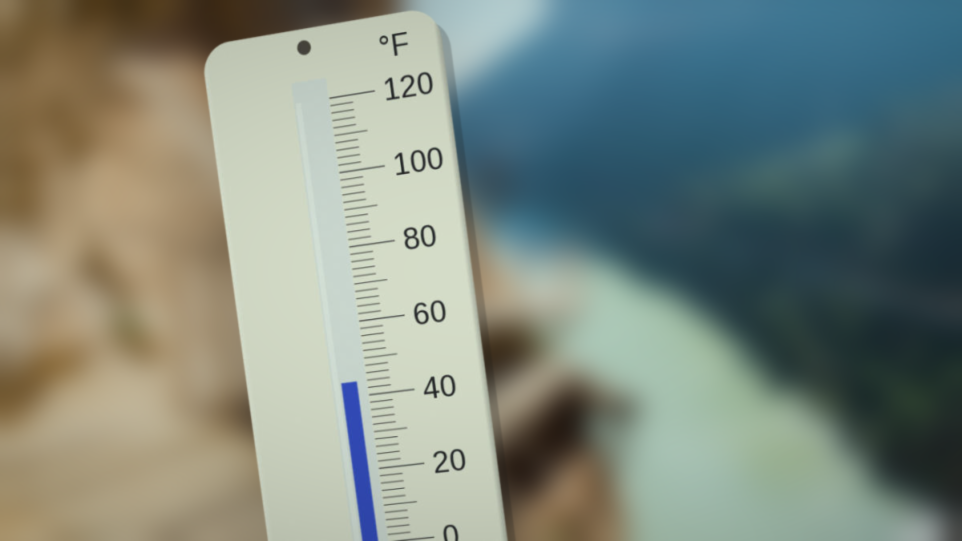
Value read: 44 °F
